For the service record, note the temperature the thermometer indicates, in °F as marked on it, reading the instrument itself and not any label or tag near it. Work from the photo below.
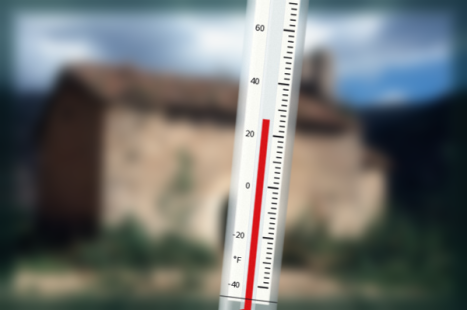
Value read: 26 °F
